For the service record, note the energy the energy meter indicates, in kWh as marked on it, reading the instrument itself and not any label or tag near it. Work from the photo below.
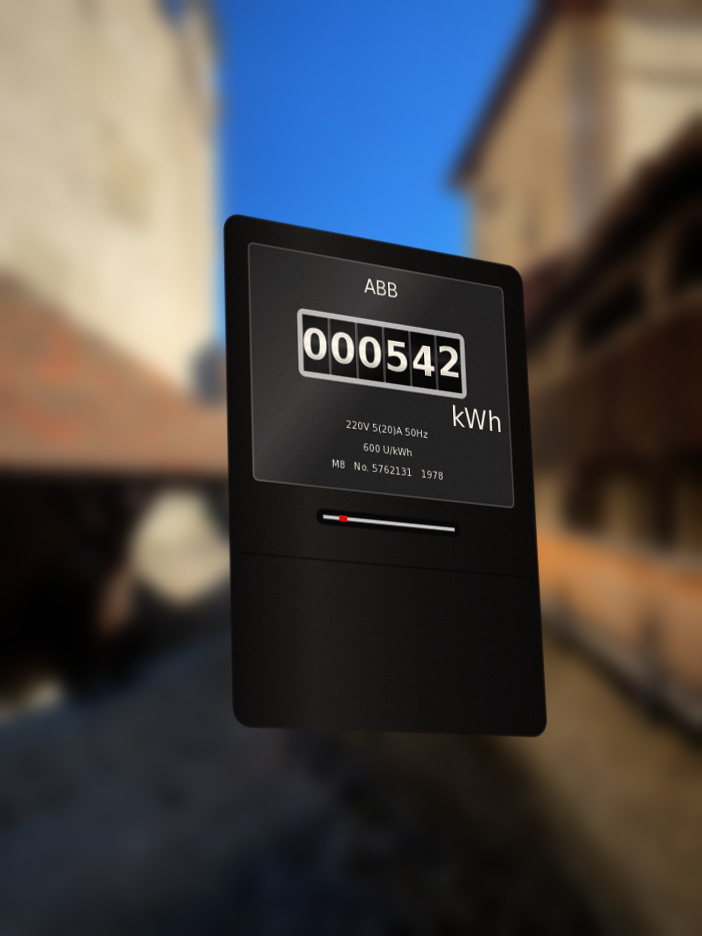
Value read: 542 kWh
